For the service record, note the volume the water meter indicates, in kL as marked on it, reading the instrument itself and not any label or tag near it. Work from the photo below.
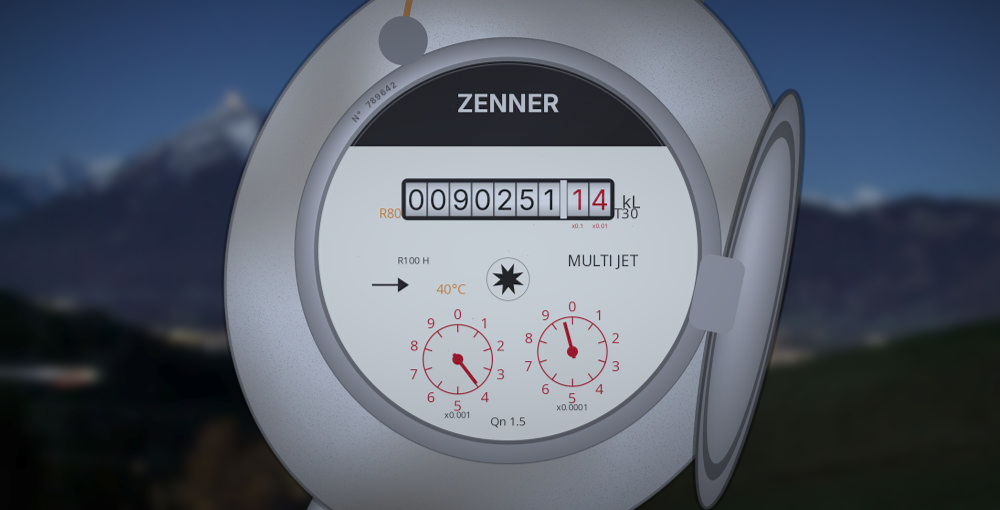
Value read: 90251.1439 kL
